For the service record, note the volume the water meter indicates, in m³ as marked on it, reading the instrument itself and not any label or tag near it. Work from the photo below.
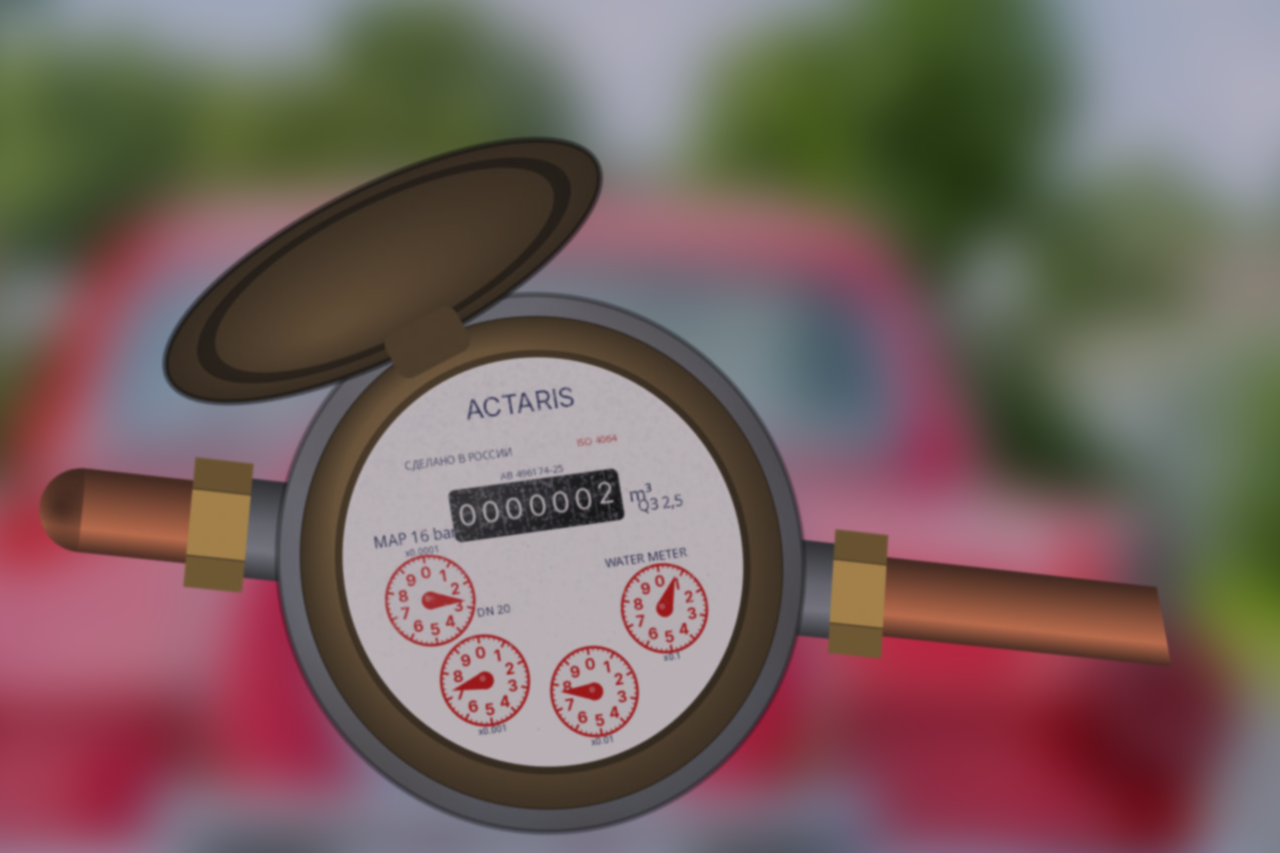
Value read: 2.0772 m³
